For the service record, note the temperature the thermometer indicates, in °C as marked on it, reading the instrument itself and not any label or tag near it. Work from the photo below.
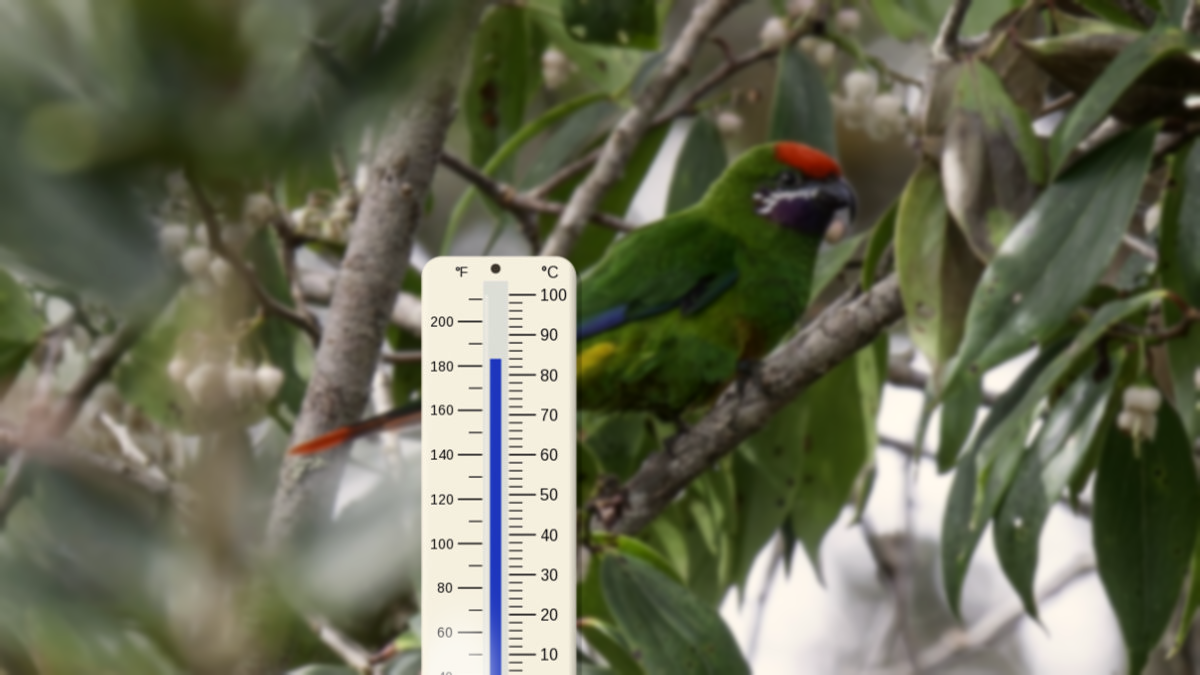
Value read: 84 °C
